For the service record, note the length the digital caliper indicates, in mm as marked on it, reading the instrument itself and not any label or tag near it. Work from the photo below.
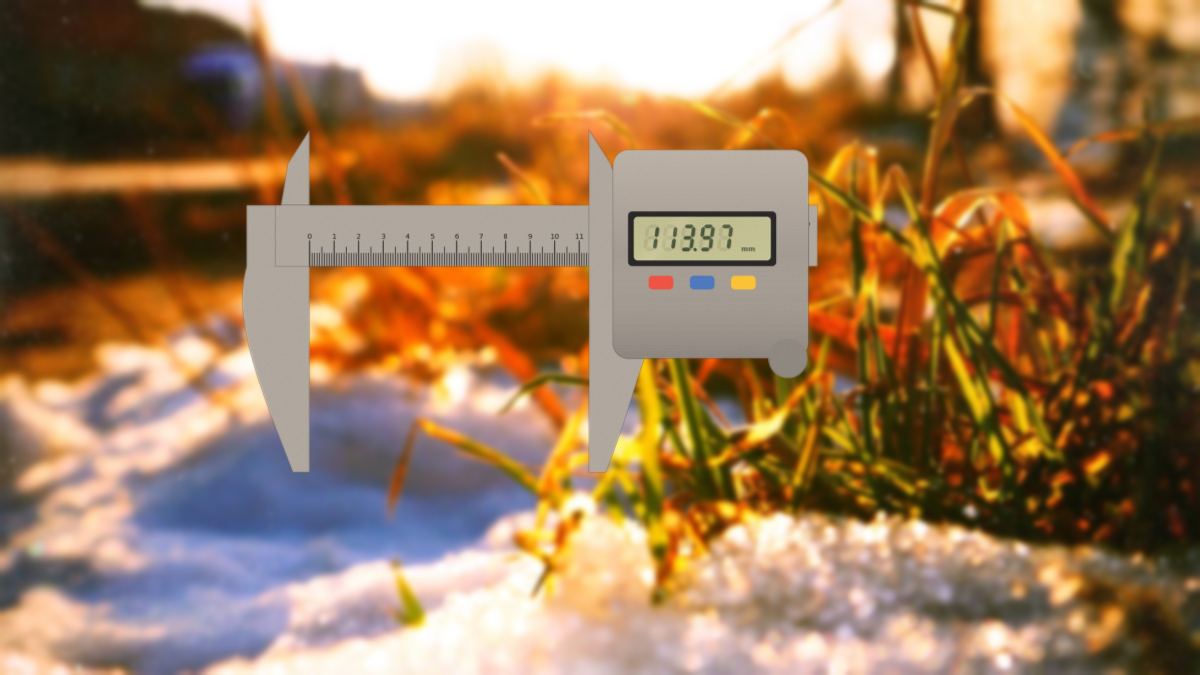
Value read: 113.97 mm
